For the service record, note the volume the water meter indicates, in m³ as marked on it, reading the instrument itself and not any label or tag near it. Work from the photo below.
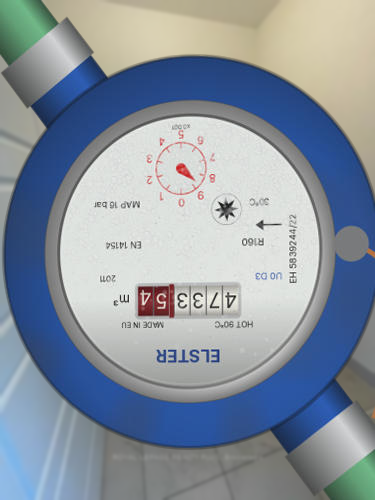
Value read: 4733.538 m³
